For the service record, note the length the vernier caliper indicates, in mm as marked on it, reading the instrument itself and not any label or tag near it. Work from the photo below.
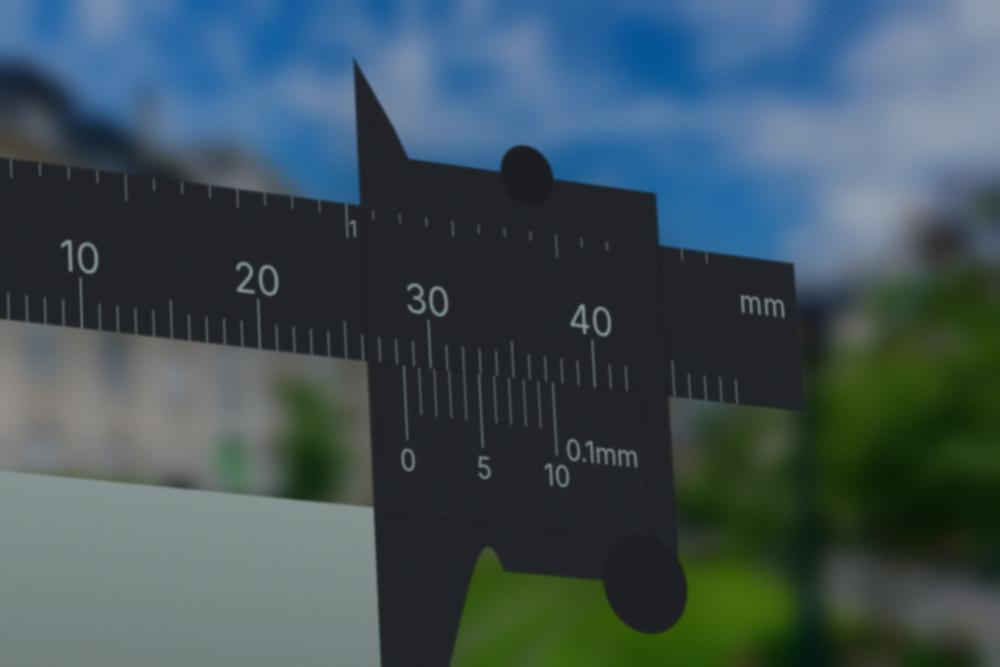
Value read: 28.4 mm
